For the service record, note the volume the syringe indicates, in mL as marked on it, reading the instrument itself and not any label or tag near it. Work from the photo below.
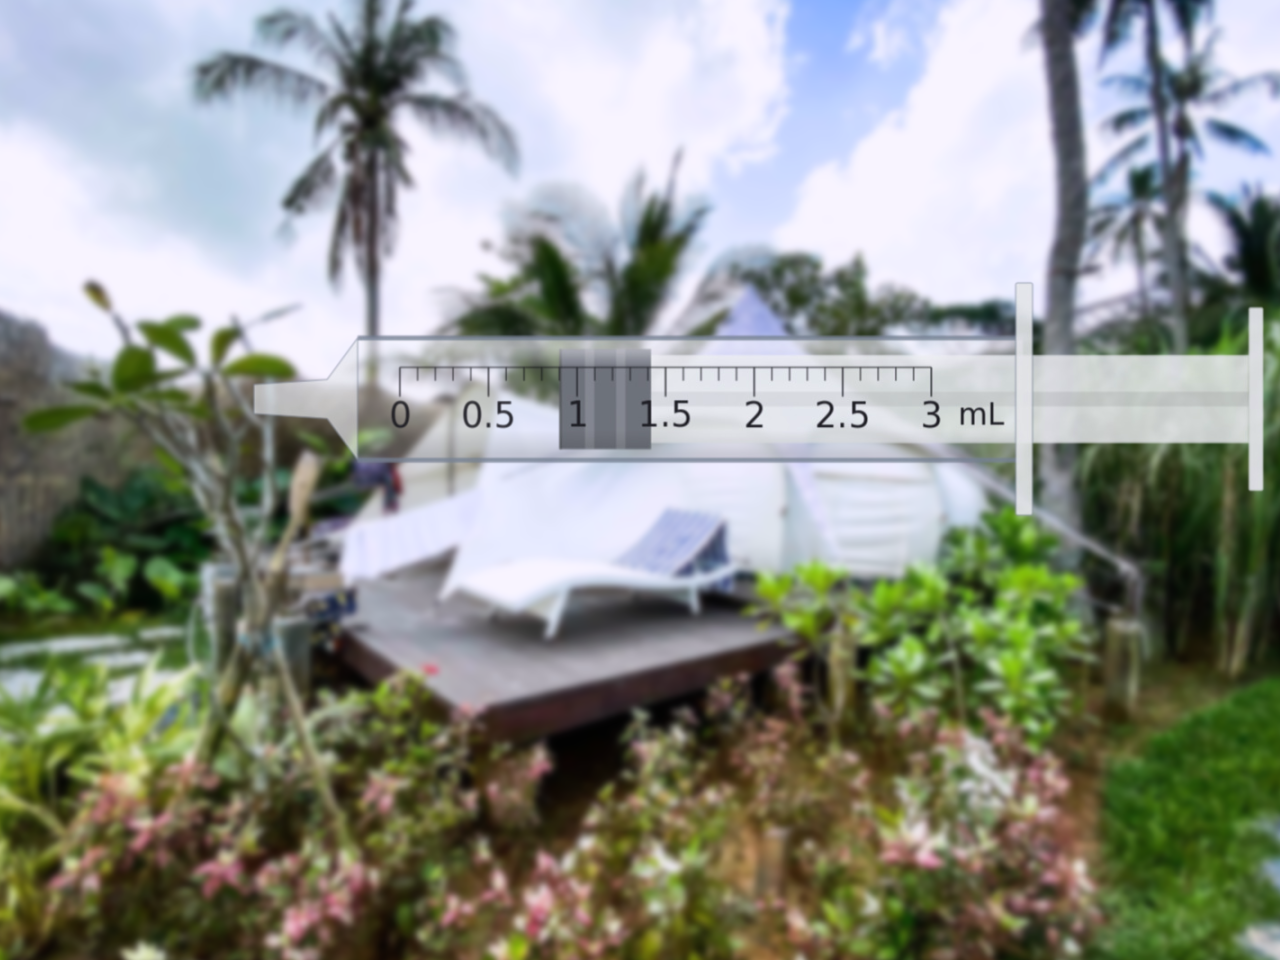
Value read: 0.9 mL
